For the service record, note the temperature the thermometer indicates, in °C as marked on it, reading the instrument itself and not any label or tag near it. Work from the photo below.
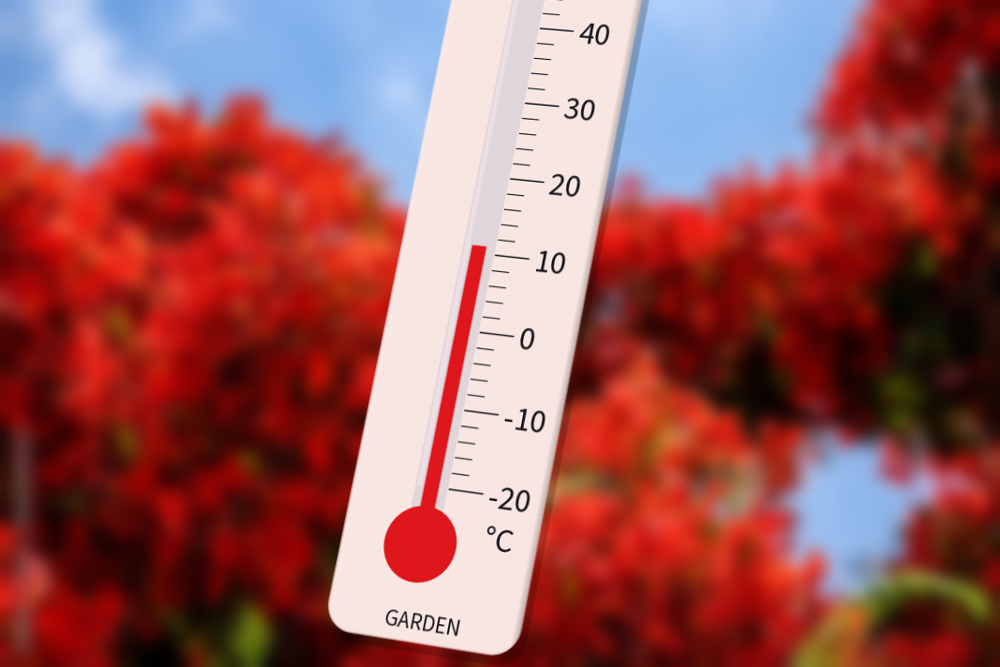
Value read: 11 °C
